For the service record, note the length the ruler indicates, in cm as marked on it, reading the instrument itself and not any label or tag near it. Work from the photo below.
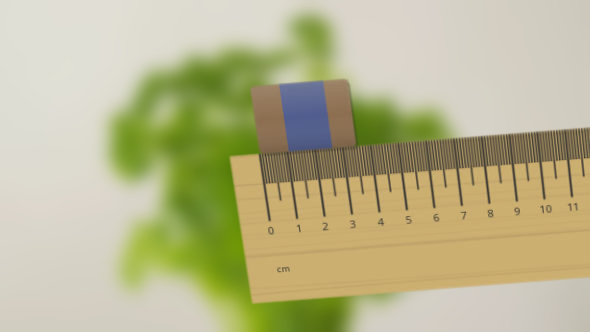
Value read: 3.5 cm
